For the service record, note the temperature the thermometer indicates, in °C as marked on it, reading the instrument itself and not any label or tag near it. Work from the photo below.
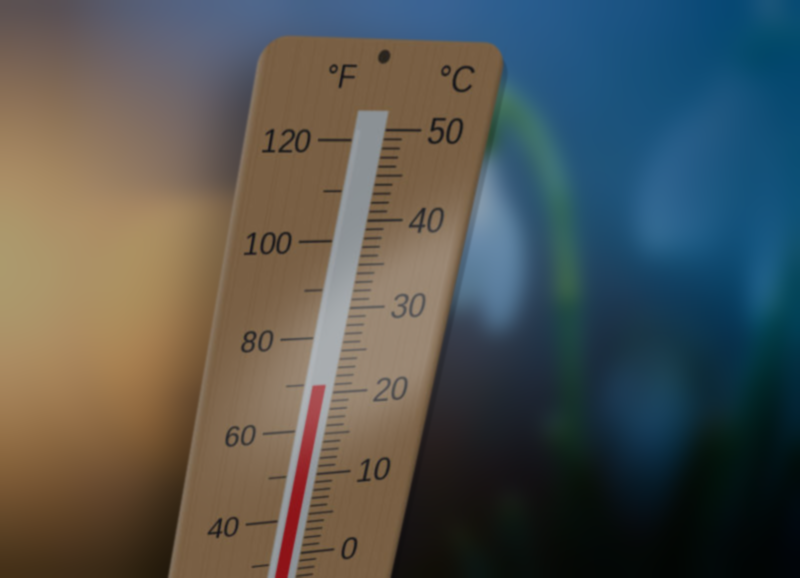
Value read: 21 °C
